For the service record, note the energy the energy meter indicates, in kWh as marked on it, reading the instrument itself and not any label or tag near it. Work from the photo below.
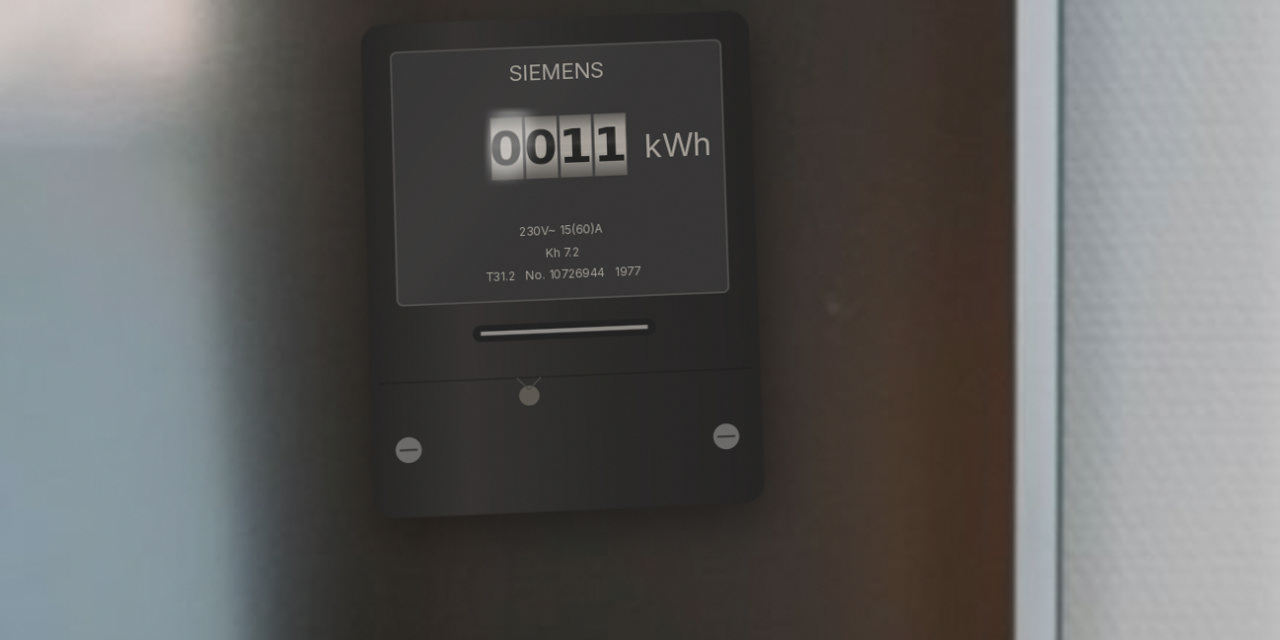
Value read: 11 kWh
